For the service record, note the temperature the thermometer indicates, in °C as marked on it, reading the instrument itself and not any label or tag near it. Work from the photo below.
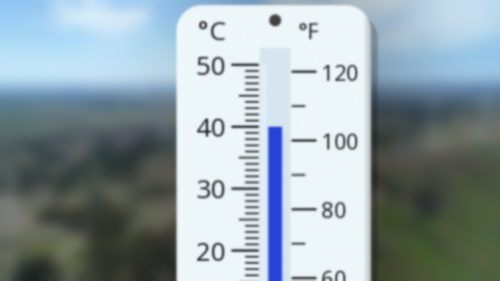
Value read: 40 °C
